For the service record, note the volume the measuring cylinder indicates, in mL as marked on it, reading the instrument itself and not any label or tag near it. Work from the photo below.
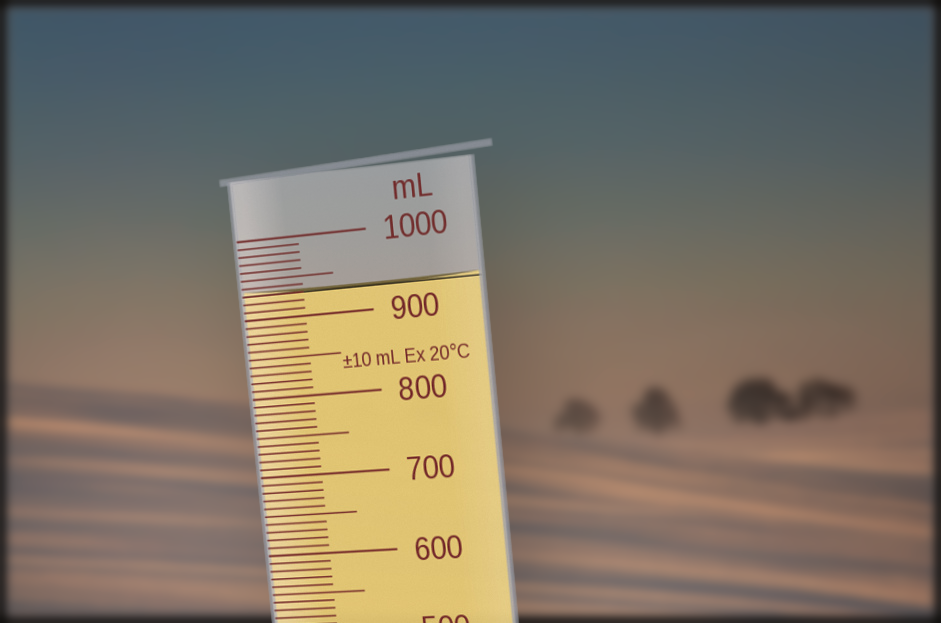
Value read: 930 mL
